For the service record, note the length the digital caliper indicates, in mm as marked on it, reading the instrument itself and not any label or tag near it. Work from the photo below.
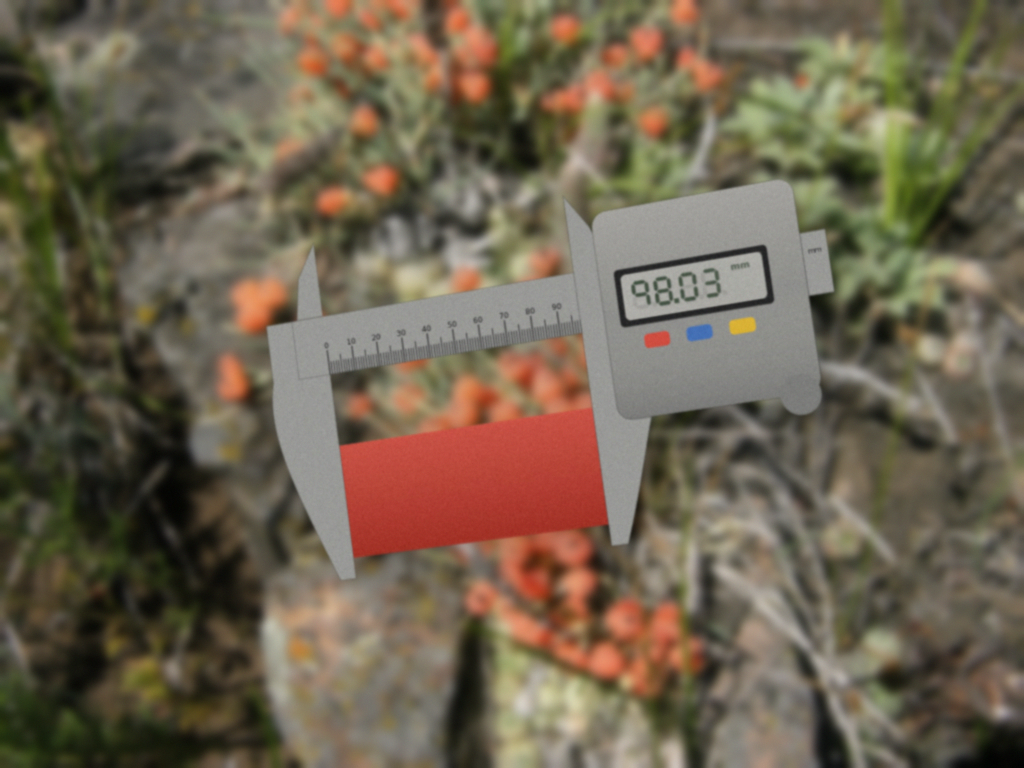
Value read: 98.03 mm
